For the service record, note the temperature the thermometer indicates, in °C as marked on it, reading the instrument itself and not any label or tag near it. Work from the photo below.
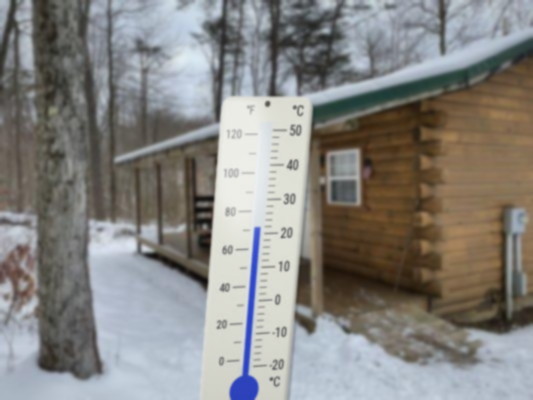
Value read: 22 °C
